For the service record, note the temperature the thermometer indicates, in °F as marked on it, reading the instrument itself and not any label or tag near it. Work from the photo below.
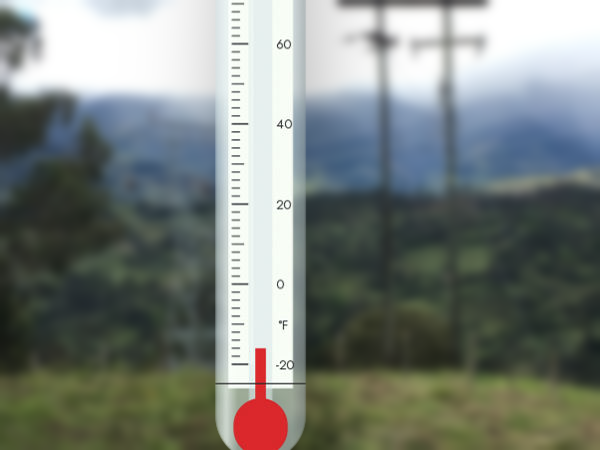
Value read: -16 °F
